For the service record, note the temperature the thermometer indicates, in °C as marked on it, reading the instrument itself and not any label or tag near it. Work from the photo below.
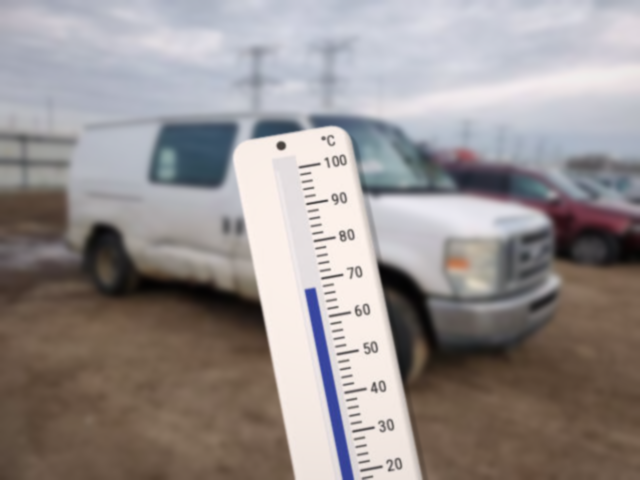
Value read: 68 °C
